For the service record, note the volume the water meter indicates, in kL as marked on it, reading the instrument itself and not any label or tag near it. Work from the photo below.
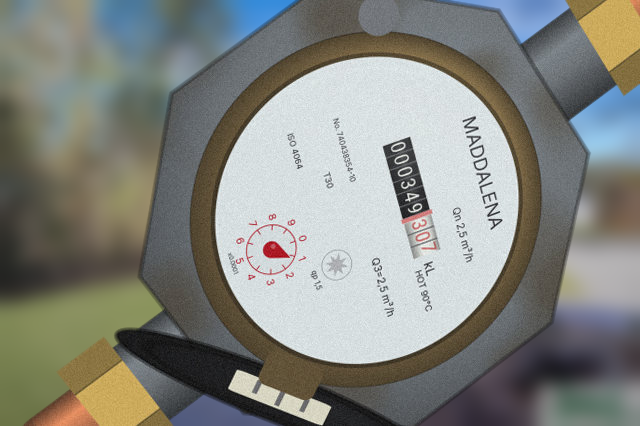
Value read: 349.3071 kL
